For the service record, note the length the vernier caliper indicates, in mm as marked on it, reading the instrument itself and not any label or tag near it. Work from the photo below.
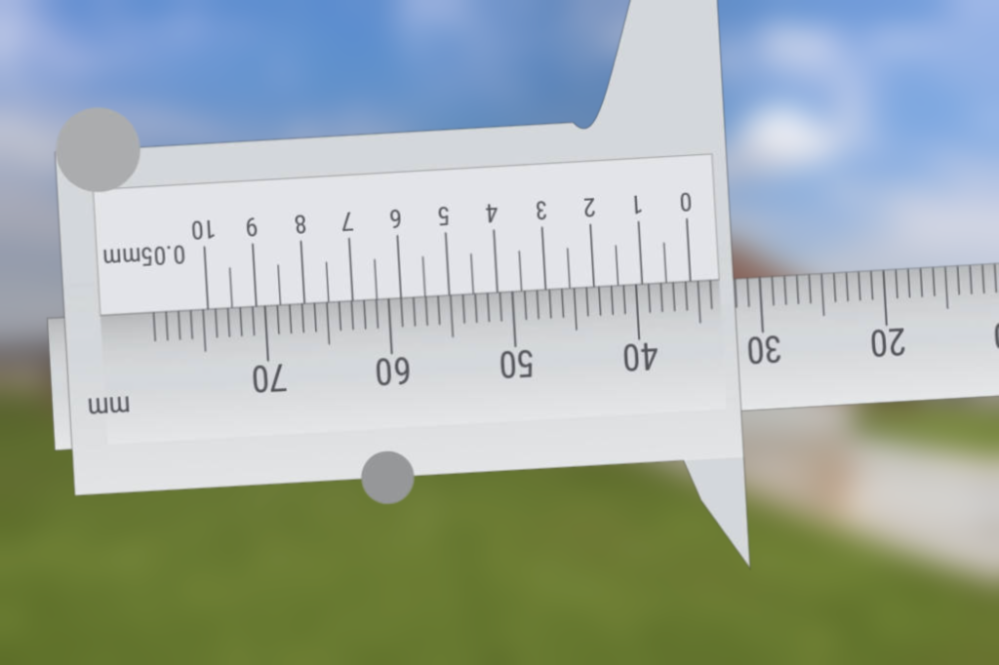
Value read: 35.6 mm
